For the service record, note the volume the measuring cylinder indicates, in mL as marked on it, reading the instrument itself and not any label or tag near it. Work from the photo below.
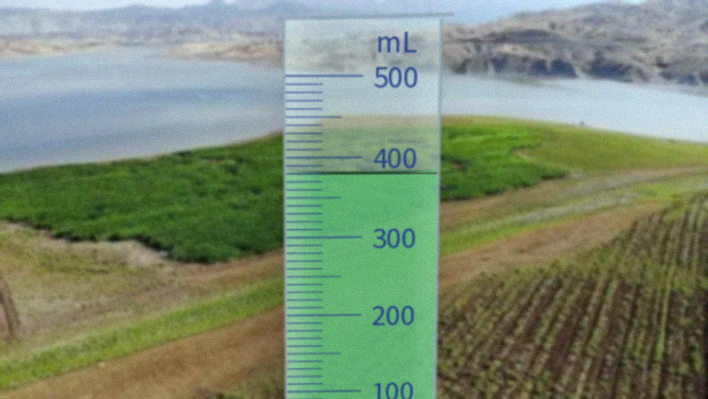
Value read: 380 mL
